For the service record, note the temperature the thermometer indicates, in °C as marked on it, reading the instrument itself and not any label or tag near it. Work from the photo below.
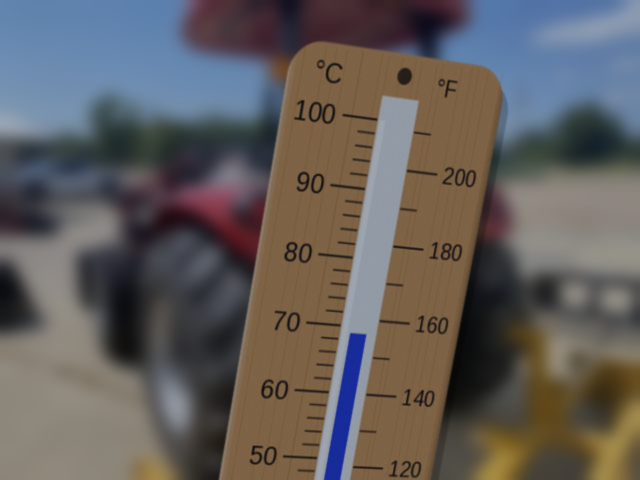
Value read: 69 °C
